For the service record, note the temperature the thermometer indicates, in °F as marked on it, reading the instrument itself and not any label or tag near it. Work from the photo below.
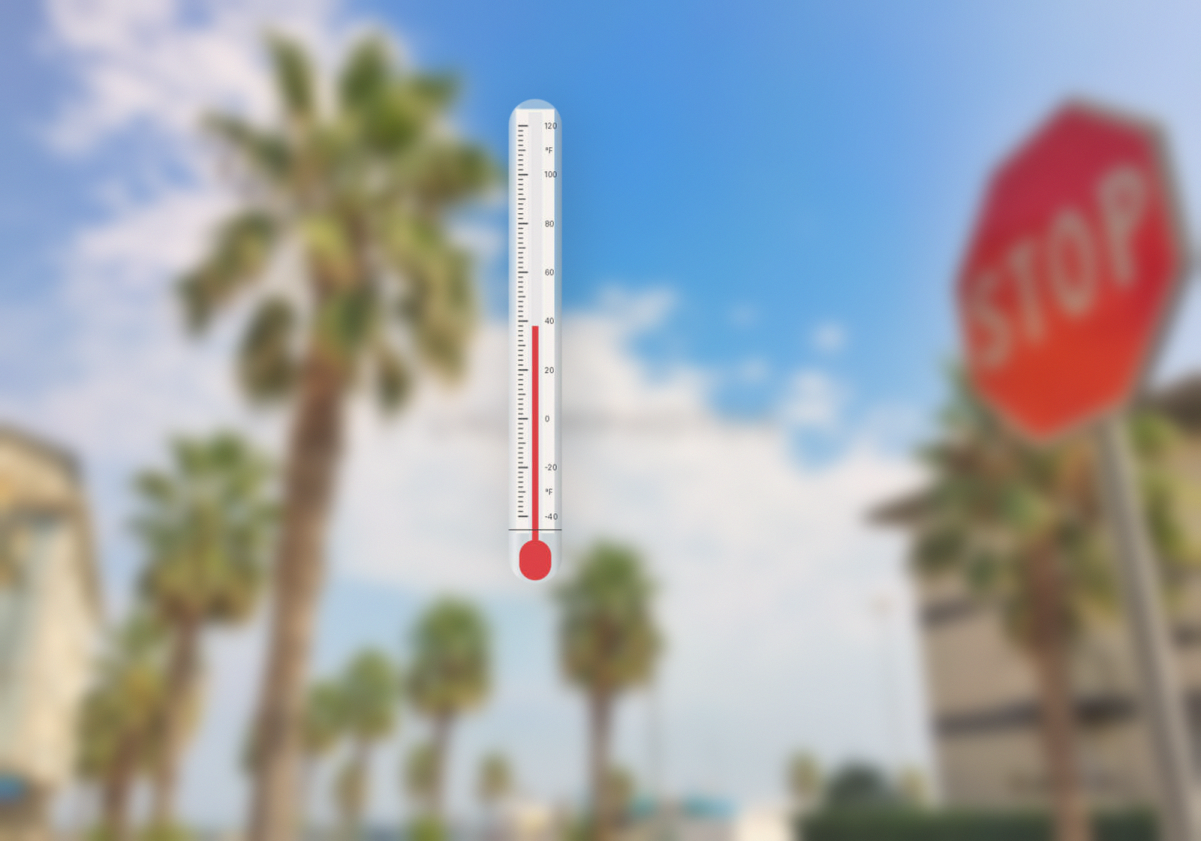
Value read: 38 °F
